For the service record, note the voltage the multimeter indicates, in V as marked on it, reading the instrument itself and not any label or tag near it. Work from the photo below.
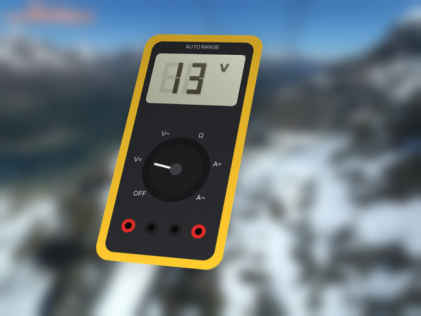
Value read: 13 V
